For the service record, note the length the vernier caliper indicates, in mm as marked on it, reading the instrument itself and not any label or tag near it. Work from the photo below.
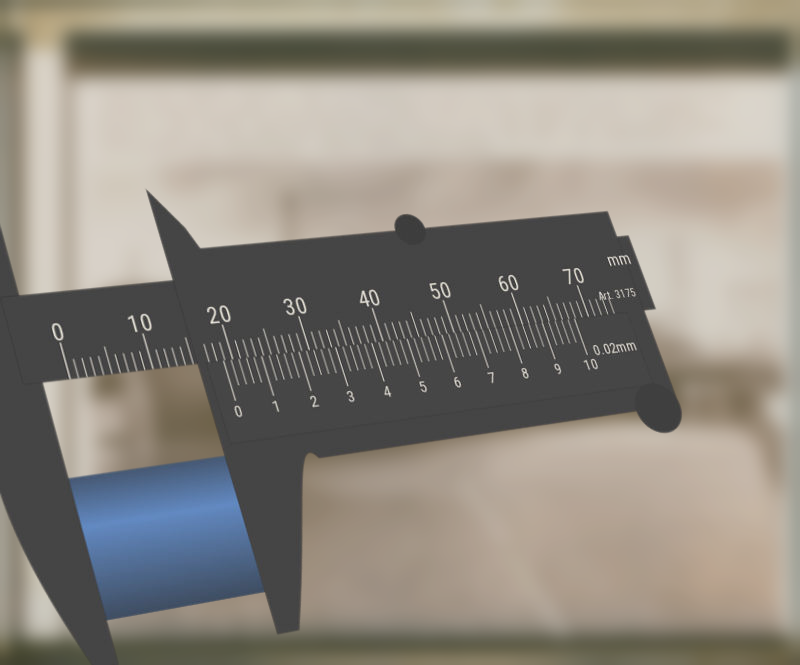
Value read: 18.8 mm
